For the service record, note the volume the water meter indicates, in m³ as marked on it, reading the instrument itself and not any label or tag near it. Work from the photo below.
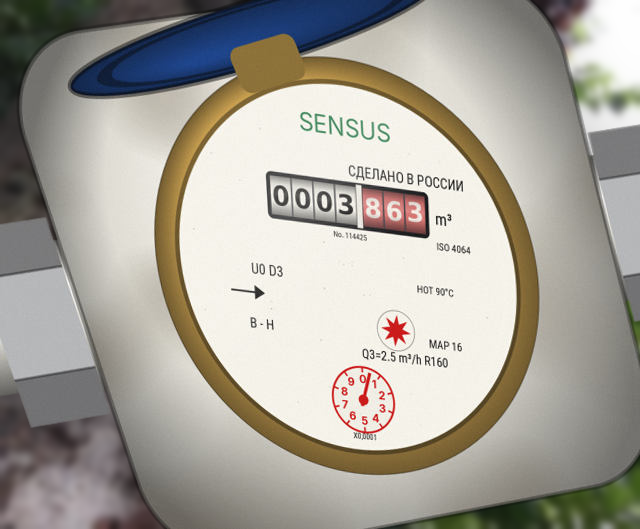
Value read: 3.8630 m³
